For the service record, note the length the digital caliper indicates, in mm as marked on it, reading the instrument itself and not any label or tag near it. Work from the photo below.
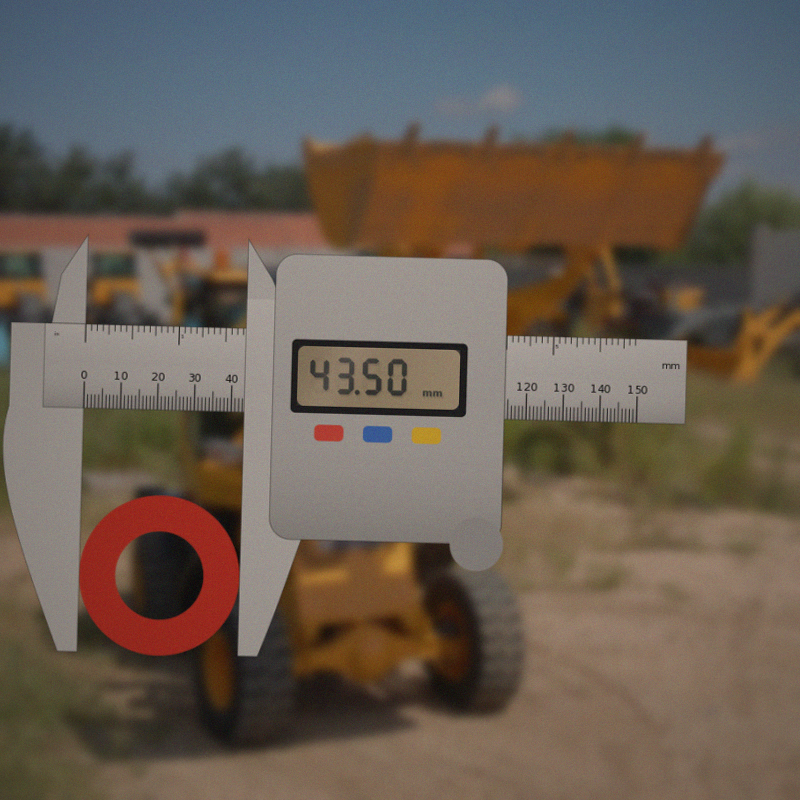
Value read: 43.50 mm
